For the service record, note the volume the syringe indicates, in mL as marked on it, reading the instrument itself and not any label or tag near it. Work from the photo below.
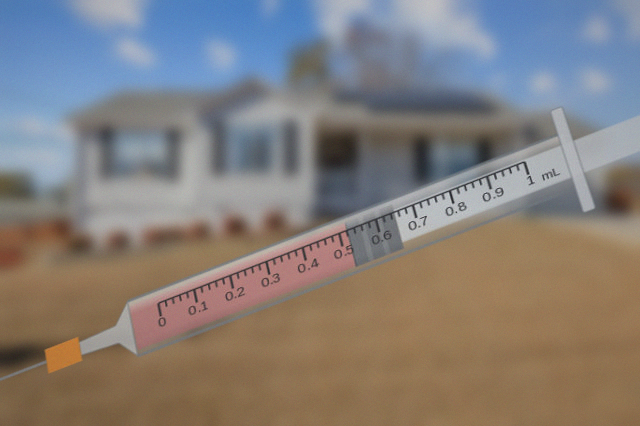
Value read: 0.52 mL
